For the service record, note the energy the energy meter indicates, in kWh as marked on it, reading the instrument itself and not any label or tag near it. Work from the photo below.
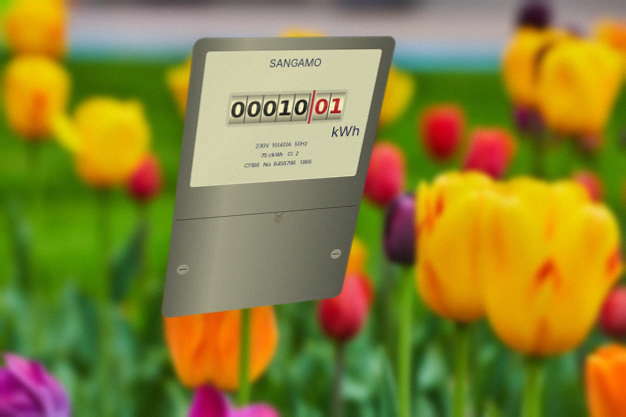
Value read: 10.01 kWh
